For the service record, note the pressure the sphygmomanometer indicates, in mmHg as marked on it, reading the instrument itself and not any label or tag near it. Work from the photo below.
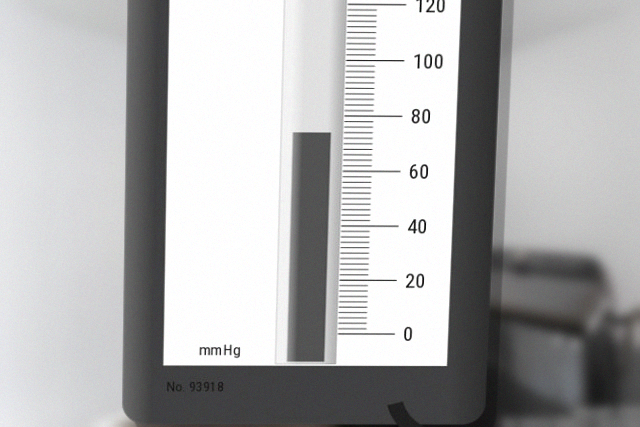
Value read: 74 mmHg
